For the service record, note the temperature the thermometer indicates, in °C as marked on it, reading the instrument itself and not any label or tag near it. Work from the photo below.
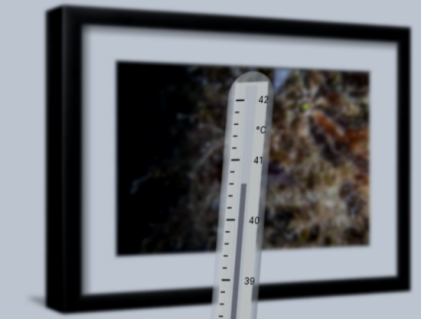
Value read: 40.6 °C
